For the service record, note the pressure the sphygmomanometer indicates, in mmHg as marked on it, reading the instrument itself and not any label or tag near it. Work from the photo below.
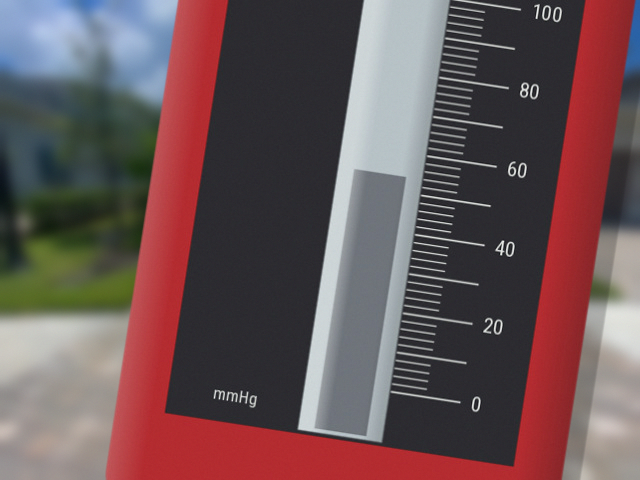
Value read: 54 mmHg
